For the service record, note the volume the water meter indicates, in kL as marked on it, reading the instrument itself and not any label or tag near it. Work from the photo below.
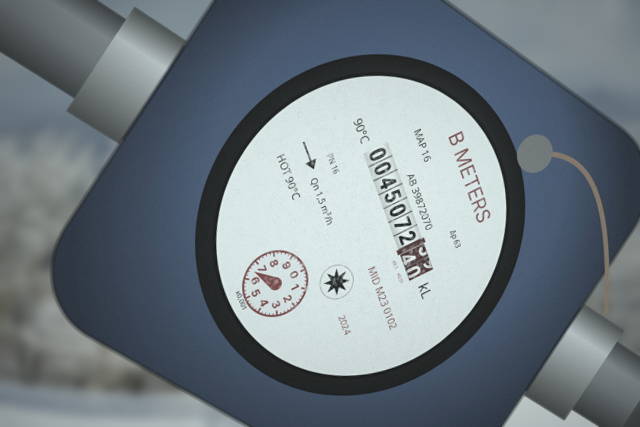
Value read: 45072.396 kL
